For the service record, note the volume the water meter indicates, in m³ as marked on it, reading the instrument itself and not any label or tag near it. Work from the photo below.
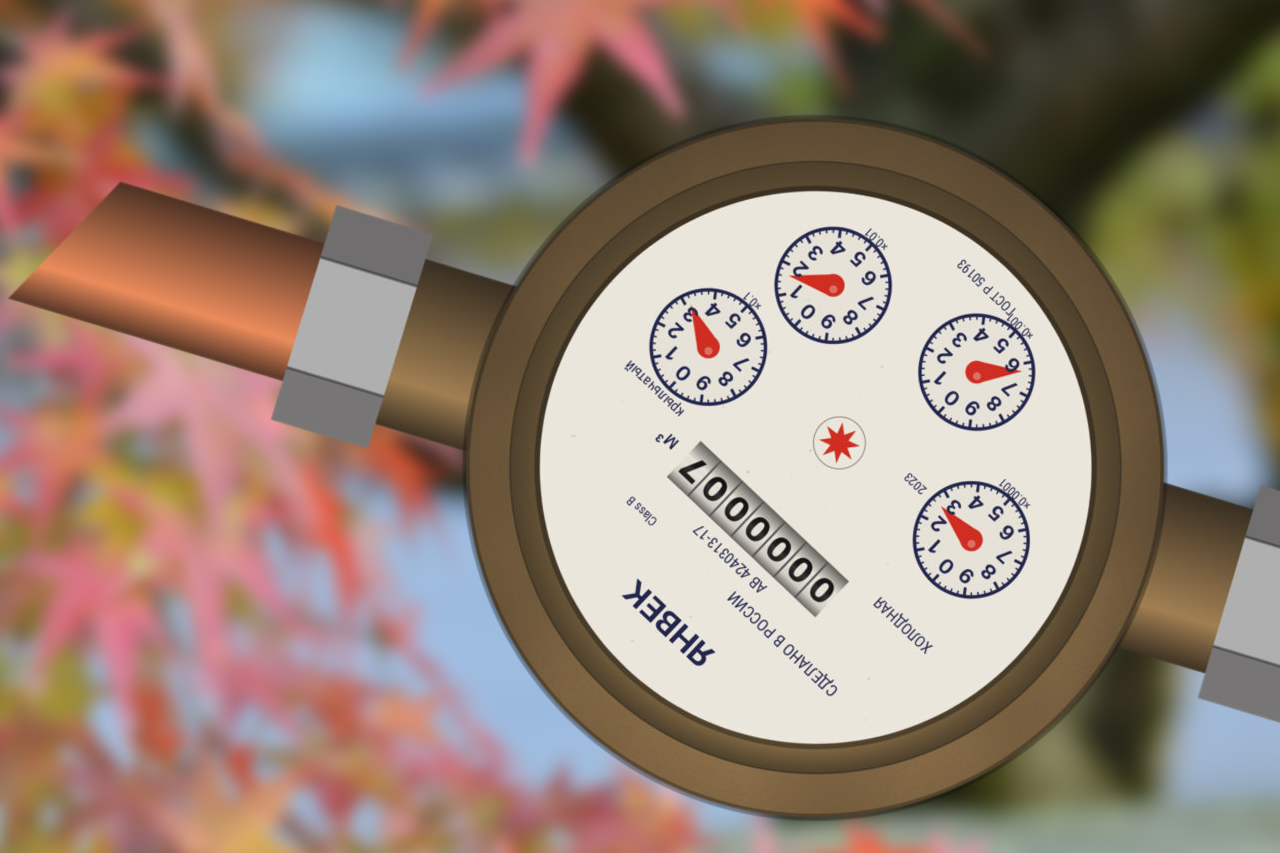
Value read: 7.3162 m³
